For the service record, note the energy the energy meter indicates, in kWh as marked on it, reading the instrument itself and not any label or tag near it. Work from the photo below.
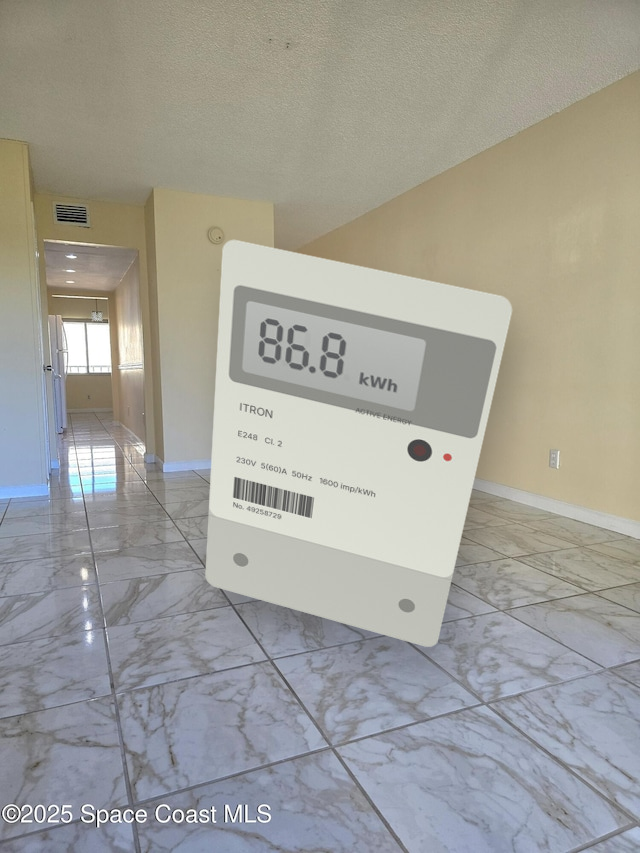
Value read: 86.8 kWh
